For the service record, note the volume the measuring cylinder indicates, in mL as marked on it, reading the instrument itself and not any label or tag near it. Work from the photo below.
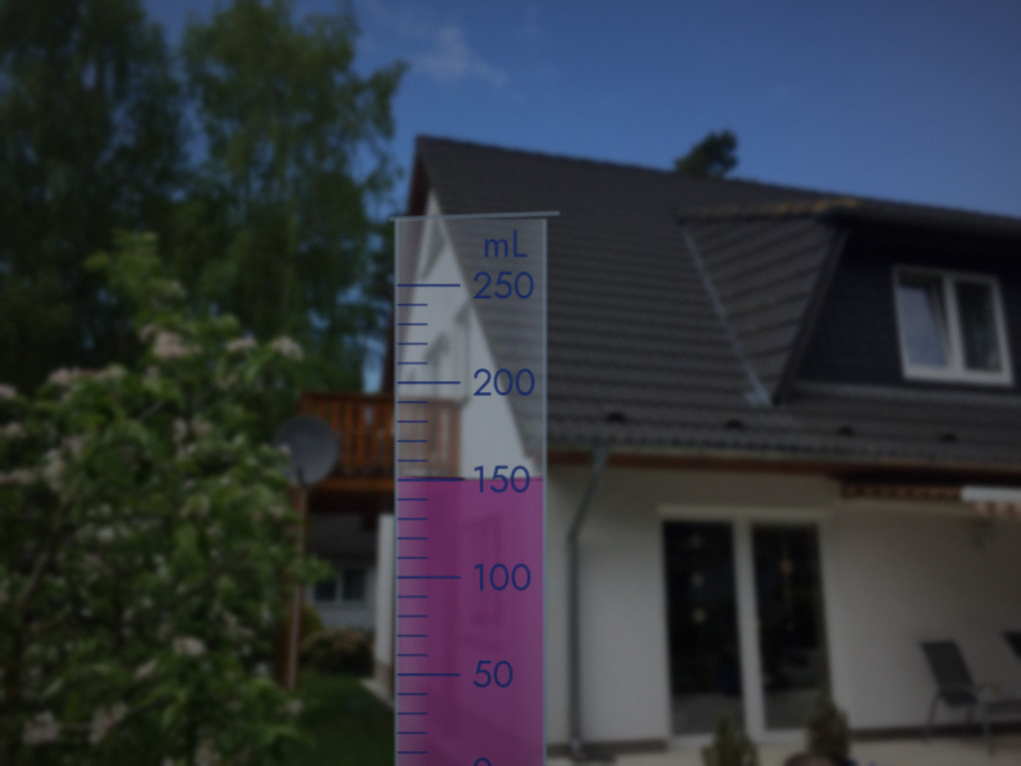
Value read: 150 mL
